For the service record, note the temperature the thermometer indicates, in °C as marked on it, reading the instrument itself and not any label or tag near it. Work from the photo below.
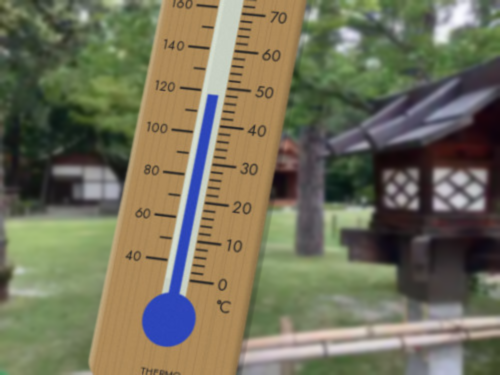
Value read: 48 °C
